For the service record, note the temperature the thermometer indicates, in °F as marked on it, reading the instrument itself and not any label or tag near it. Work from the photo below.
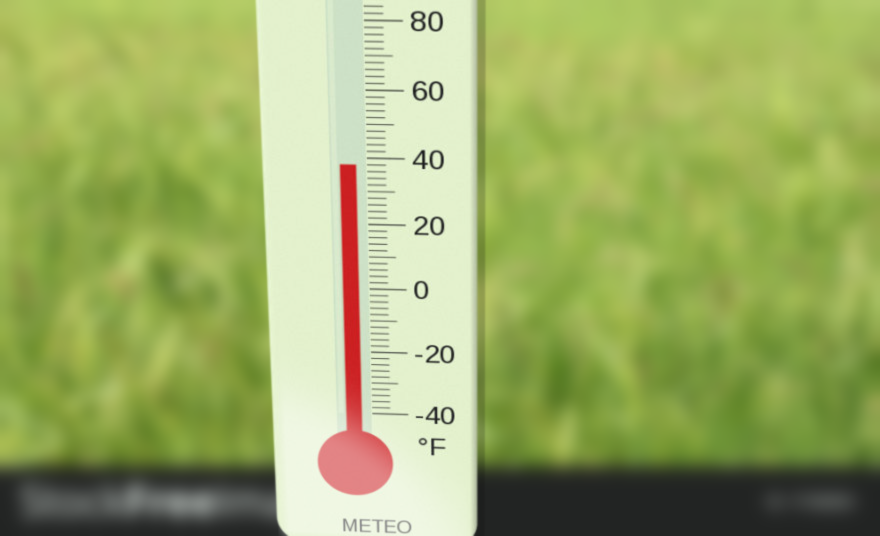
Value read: 38 °F
